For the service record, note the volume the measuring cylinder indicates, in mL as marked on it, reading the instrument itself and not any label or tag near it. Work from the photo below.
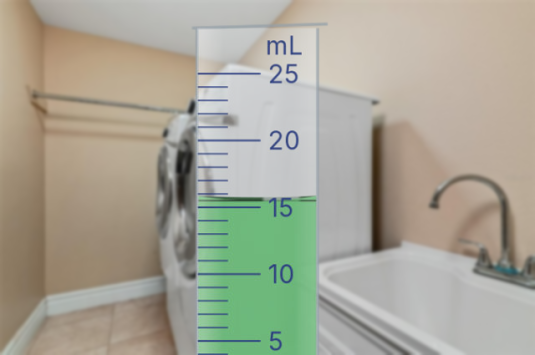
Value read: 15.5 mL
